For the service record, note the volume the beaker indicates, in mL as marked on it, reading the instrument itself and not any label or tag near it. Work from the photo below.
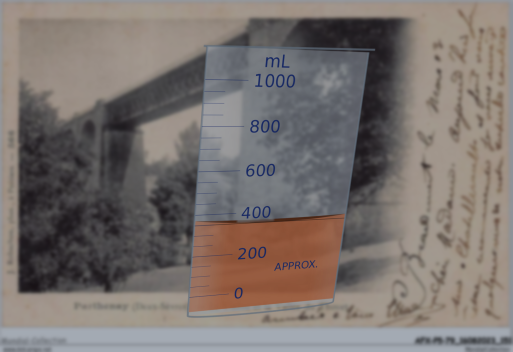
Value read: 350 mL
